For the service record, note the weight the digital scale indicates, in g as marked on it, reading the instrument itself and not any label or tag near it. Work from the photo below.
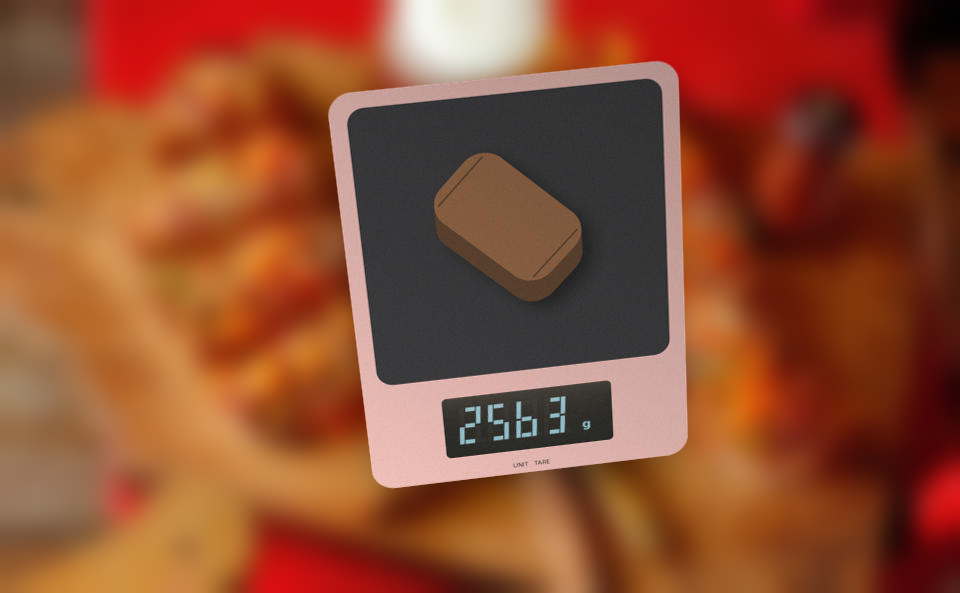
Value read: 2563 g
